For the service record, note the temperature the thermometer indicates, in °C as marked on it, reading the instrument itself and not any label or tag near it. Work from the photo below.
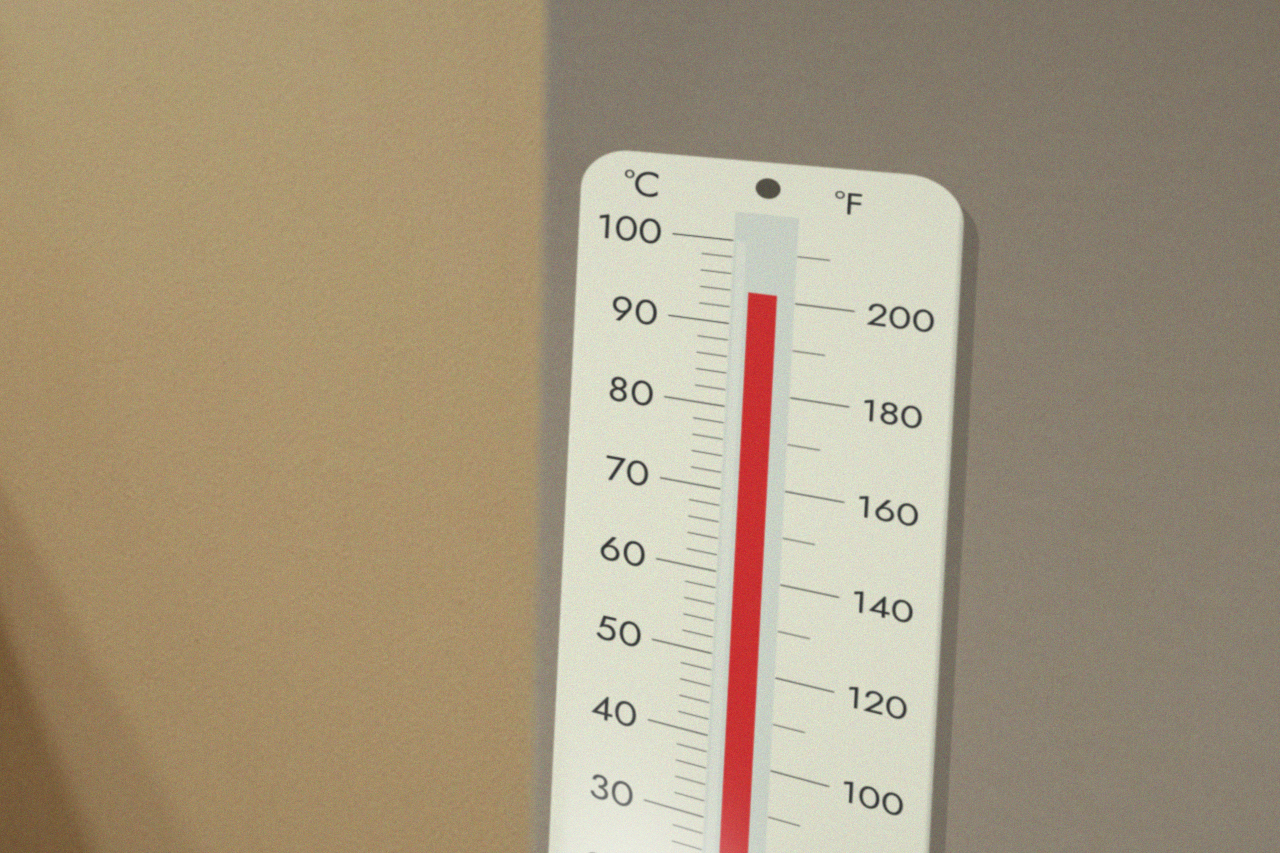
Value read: 94 °C
